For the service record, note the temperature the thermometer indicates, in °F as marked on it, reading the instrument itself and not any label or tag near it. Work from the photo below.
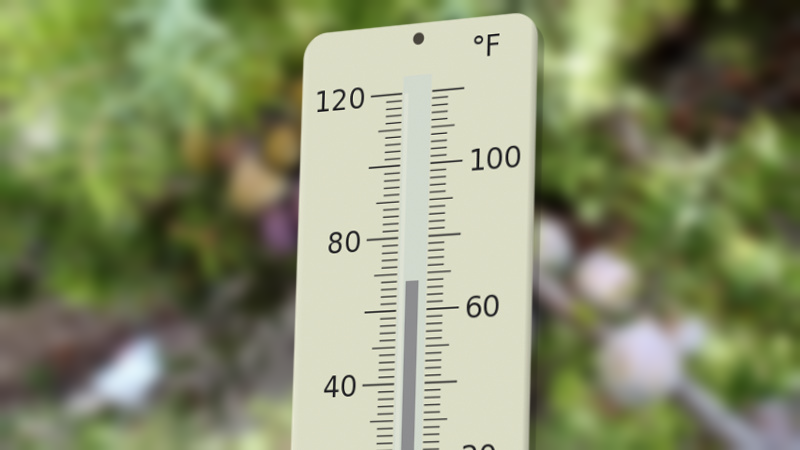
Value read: 68 °F
